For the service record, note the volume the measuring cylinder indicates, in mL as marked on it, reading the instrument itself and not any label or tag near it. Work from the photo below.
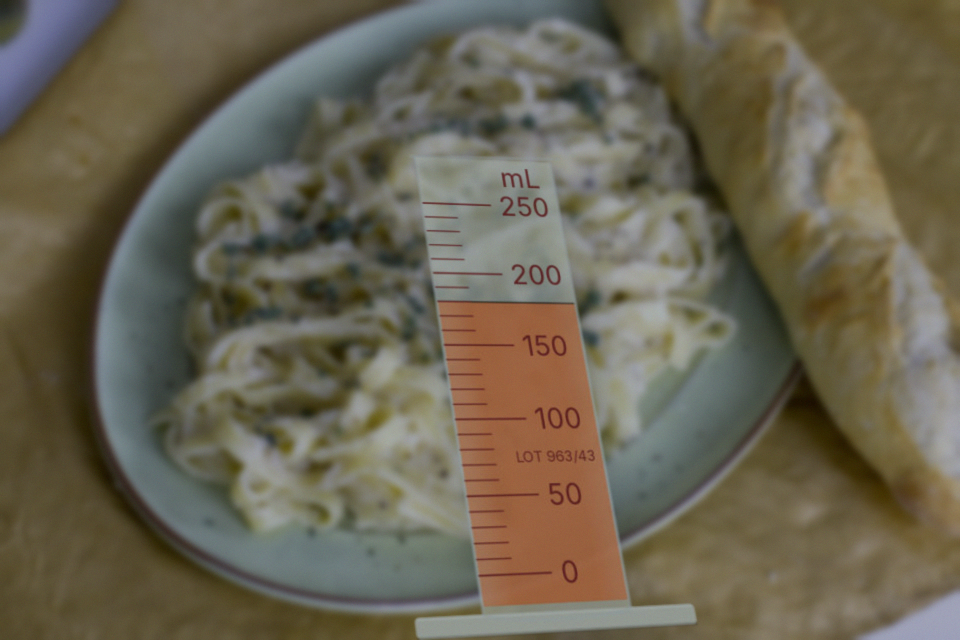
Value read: 180 mL
